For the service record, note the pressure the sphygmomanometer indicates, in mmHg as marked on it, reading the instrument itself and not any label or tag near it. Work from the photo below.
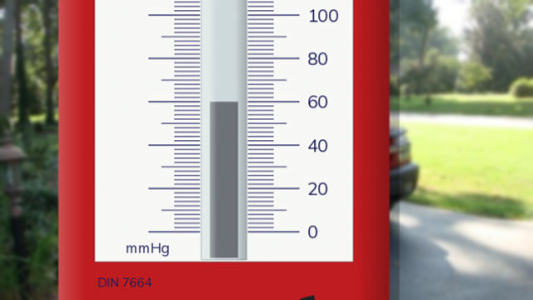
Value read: 60 mmHg
